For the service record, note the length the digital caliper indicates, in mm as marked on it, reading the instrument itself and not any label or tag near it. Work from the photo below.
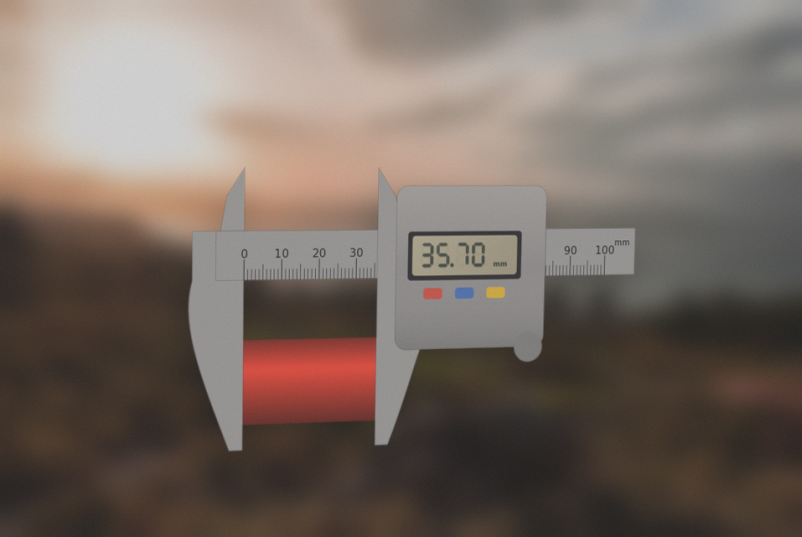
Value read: 35.70 mm
